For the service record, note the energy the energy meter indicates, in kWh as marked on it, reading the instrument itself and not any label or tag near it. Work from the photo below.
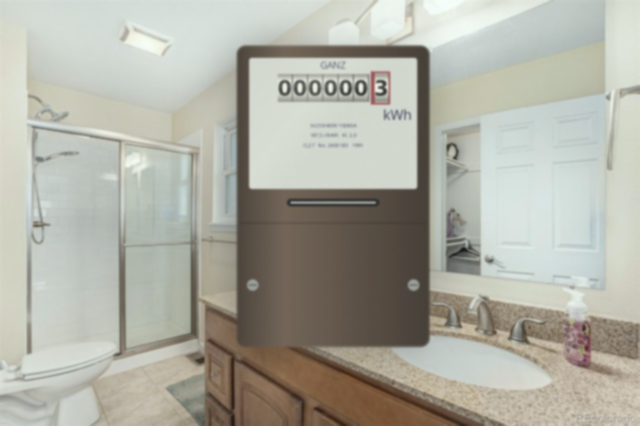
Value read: 0.3 kWh
